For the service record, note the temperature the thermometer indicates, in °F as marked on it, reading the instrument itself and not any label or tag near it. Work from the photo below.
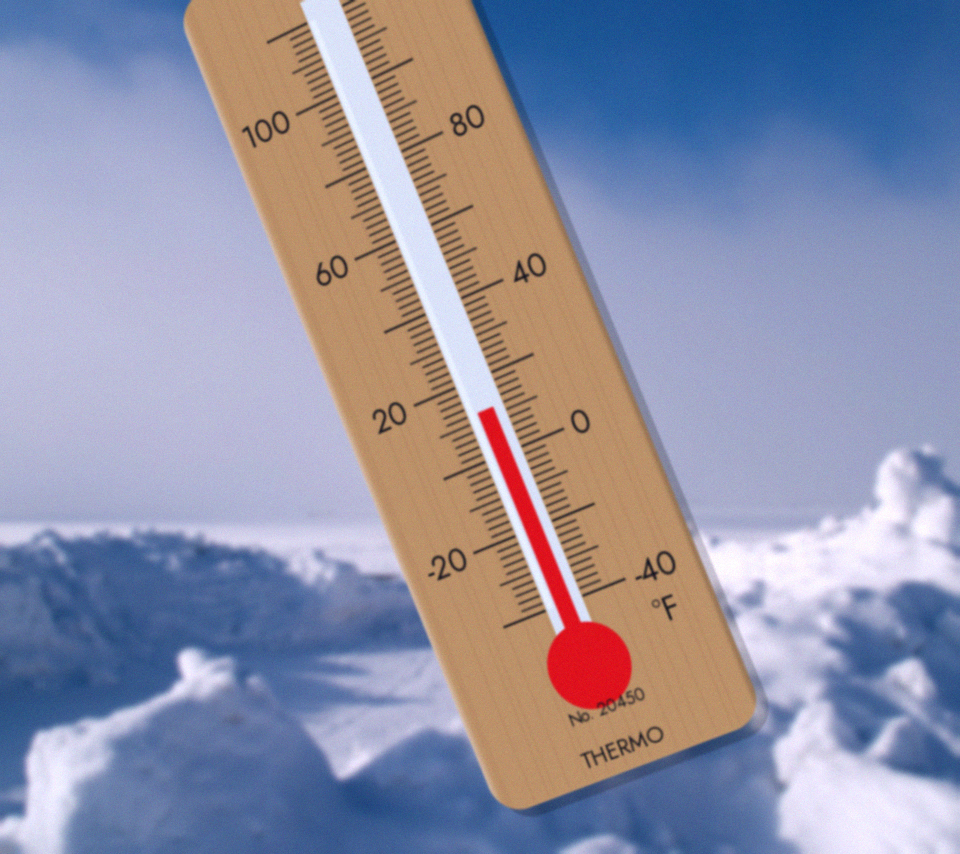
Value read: 12 °F
